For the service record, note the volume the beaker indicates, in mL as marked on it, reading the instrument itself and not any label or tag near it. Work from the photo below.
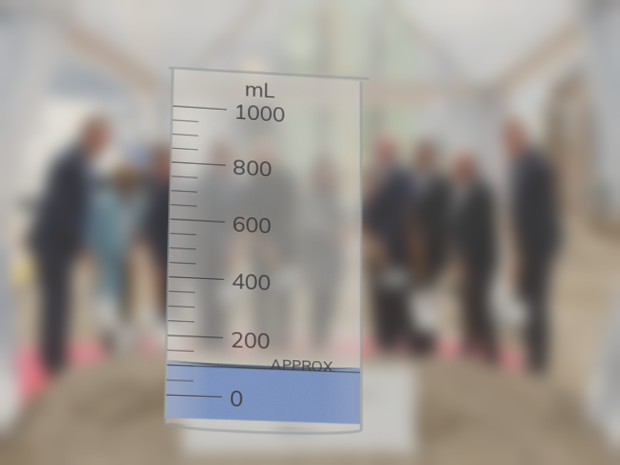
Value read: 100 mL
